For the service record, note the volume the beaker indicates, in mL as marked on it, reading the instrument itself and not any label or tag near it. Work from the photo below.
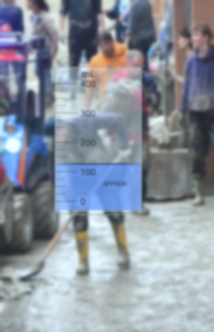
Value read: 125 mL
